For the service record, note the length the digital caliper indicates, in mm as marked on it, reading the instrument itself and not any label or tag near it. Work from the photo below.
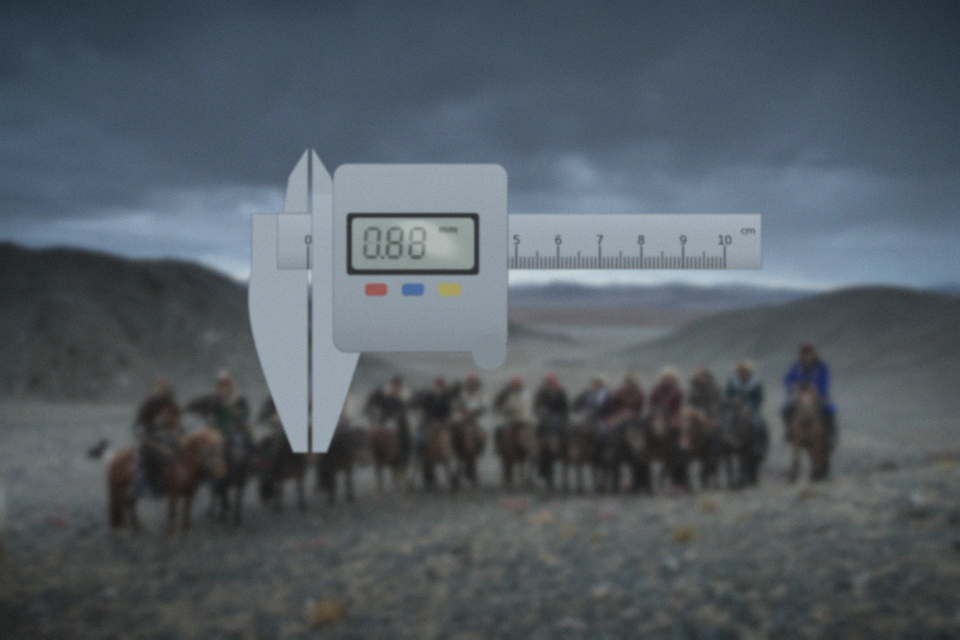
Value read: 0.88 mm
